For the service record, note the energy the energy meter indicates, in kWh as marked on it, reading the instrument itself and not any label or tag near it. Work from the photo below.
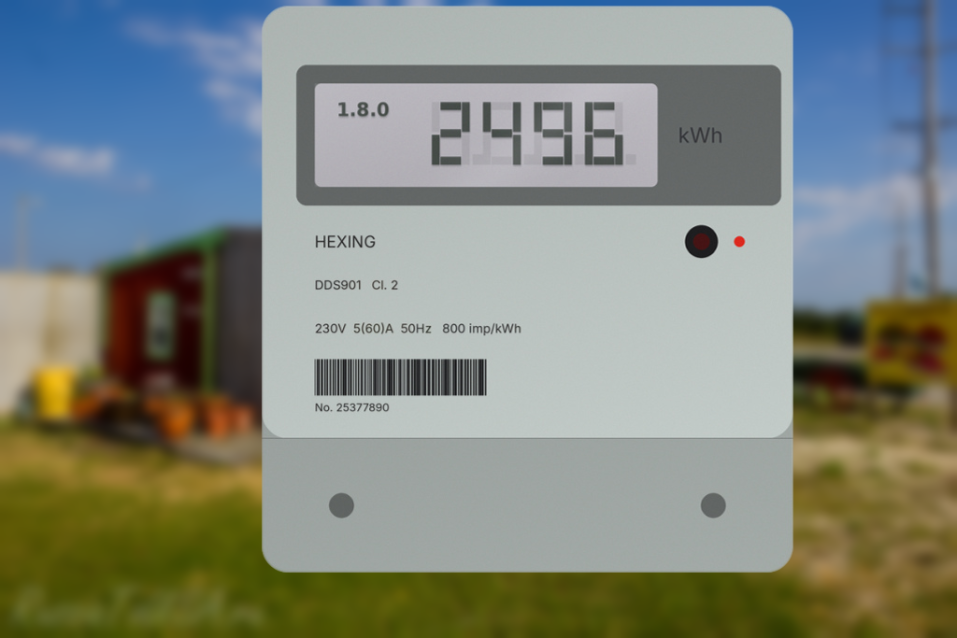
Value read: 2496 kWh
